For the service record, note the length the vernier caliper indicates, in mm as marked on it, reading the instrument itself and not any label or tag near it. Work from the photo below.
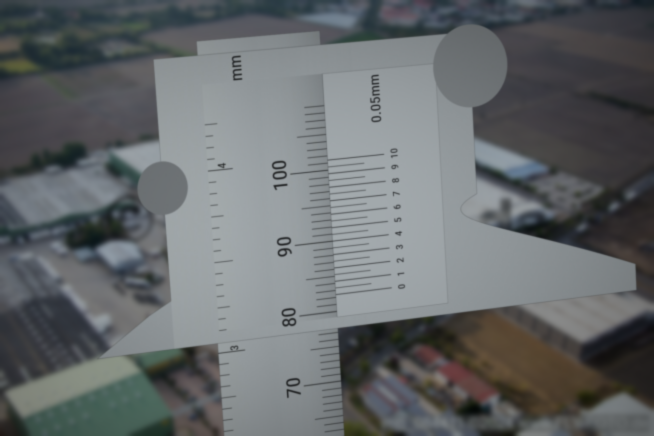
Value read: 82.4 mm
